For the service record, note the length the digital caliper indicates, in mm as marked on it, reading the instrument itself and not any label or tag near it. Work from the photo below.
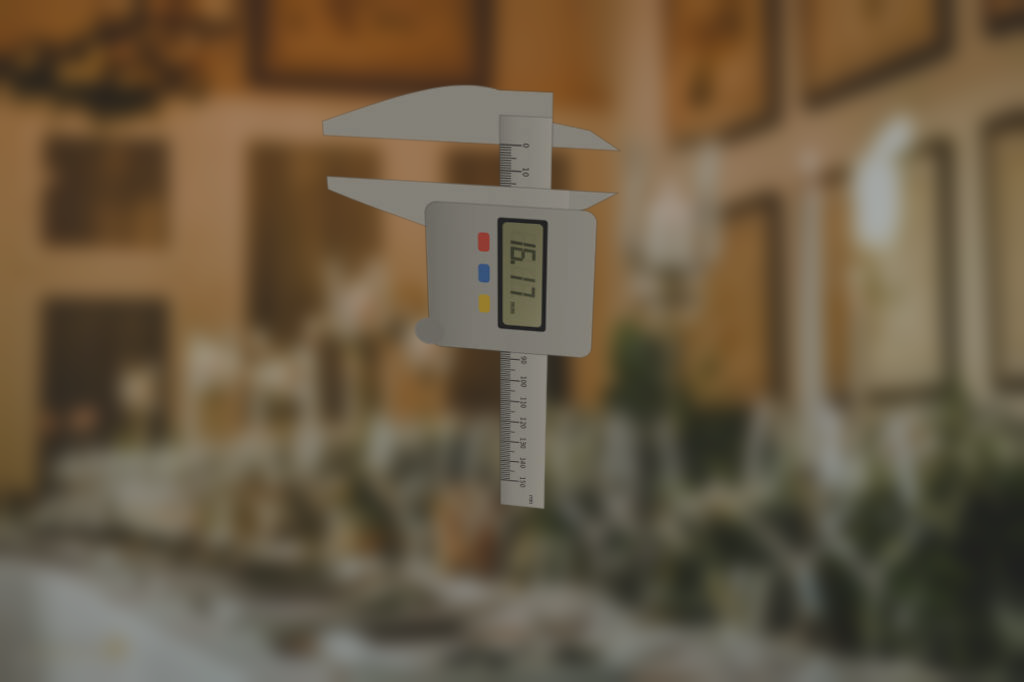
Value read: 16.17 mm
